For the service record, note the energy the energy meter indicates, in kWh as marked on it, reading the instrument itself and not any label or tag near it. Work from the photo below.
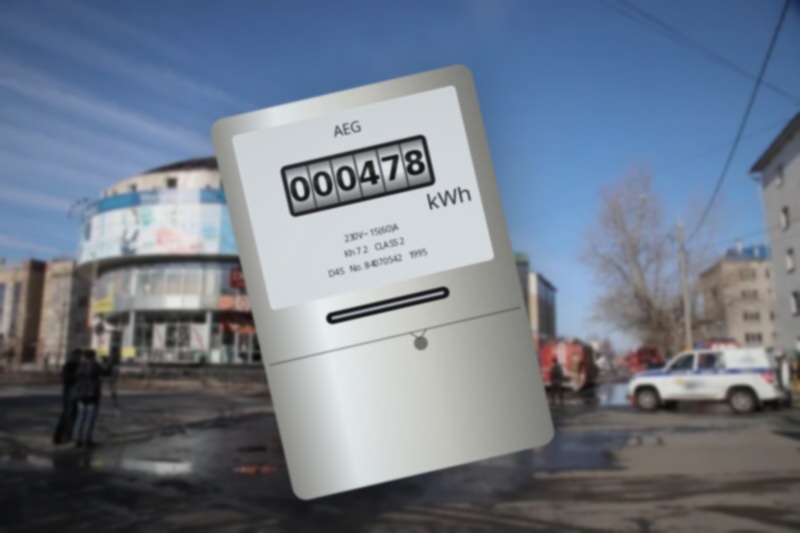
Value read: 478 kWh
